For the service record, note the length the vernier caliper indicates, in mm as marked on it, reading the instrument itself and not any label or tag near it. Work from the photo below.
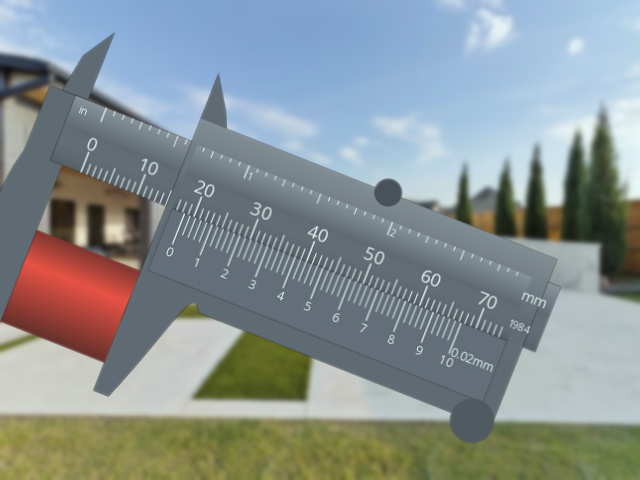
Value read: 18.4 mm
